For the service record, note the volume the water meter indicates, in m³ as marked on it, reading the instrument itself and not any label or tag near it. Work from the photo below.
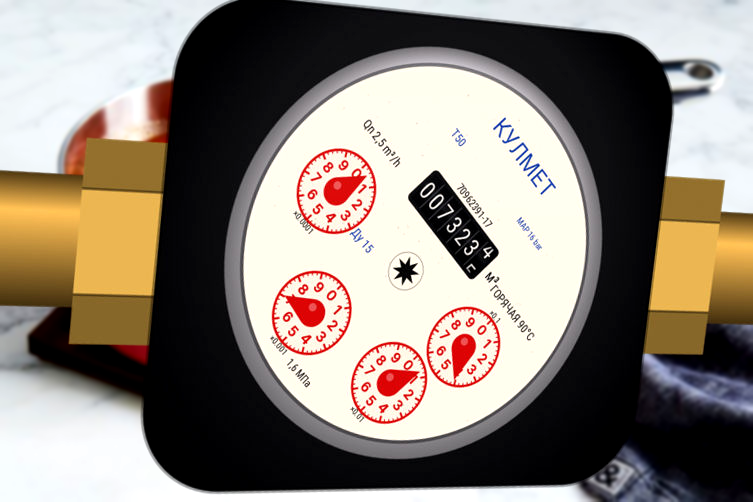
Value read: 73234.4070 m³
